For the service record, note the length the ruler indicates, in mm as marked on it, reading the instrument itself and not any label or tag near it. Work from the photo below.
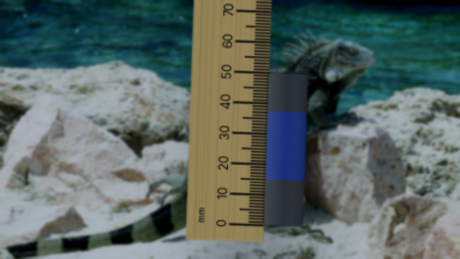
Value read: 50 mm
